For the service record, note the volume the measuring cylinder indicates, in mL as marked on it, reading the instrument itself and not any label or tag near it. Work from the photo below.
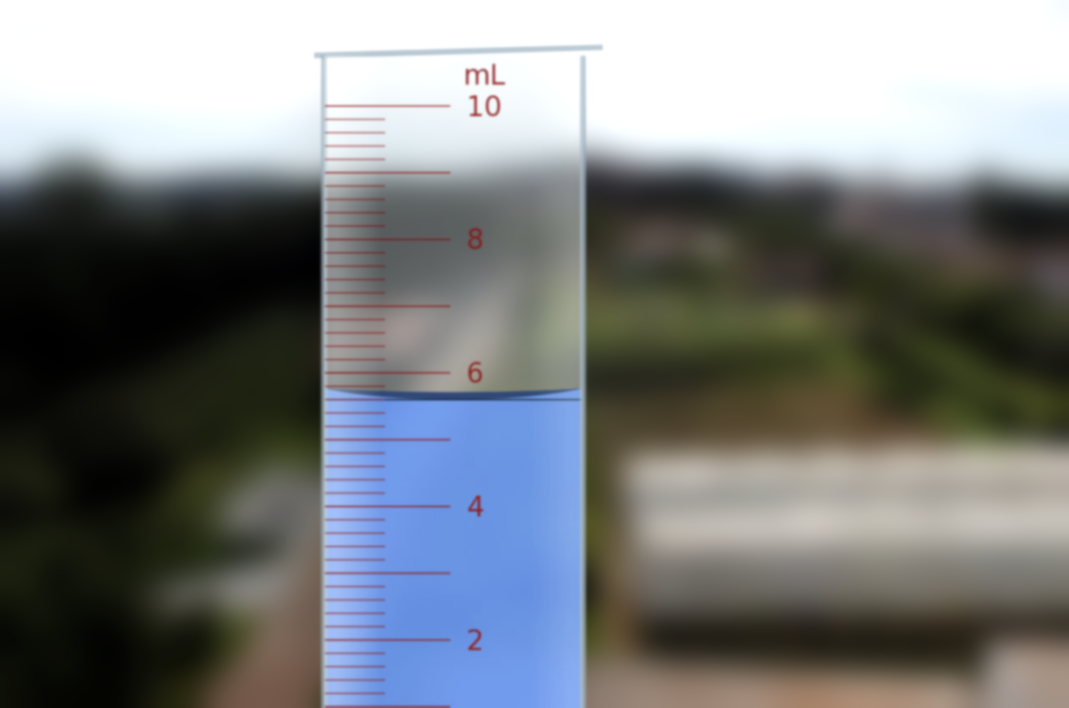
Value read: 5.6 mL
